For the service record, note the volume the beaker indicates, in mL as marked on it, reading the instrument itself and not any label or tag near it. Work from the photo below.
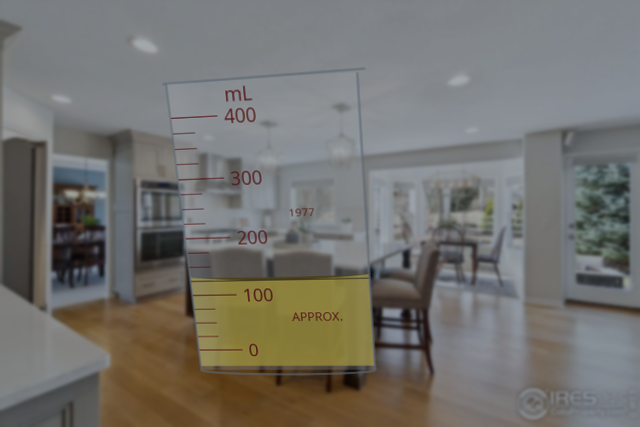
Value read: 125 mL
